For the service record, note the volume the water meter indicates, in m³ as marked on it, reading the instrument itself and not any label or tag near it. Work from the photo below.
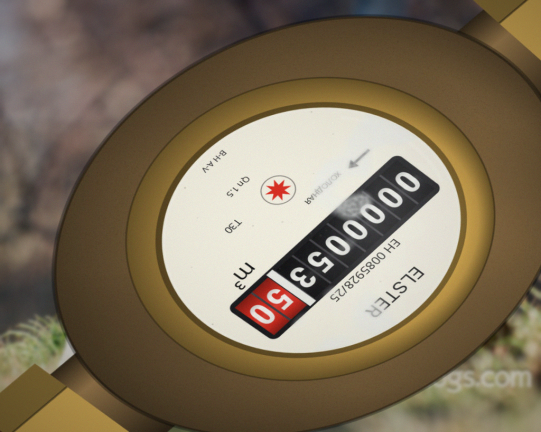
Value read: 53.50 m³
